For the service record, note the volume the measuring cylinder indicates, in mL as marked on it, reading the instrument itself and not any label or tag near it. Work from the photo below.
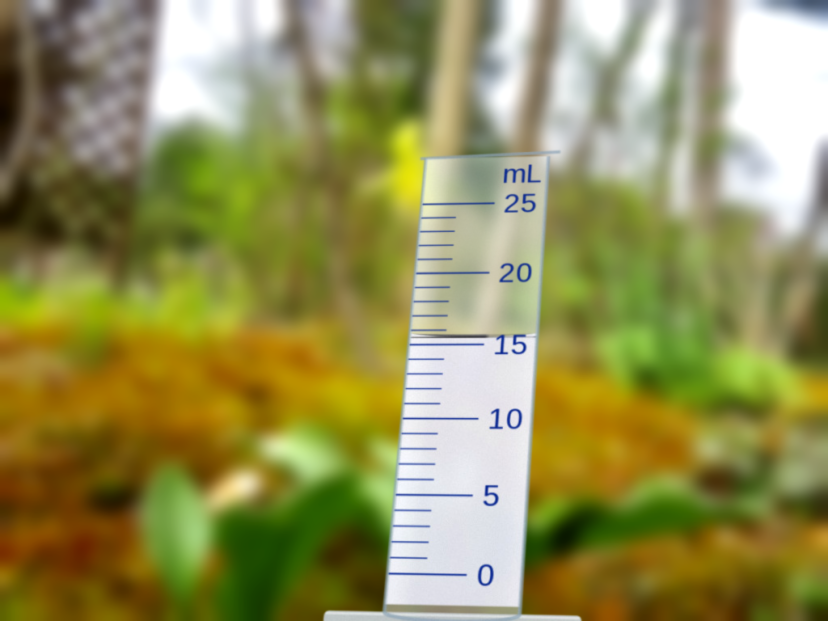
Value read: 15.5 mL
